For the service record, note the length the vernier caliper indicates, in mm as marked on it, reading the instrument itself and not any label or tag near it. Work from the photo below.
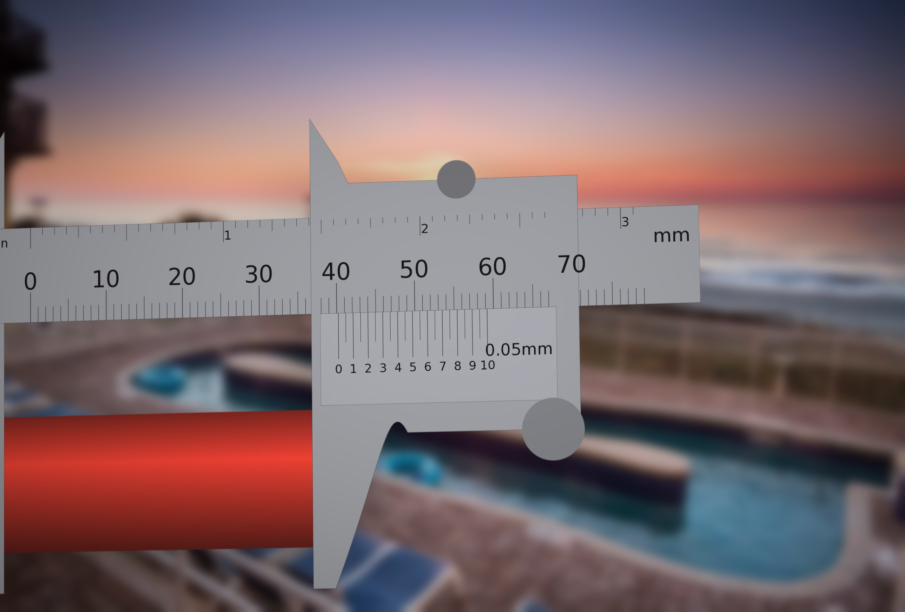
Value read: 40.2 mm
